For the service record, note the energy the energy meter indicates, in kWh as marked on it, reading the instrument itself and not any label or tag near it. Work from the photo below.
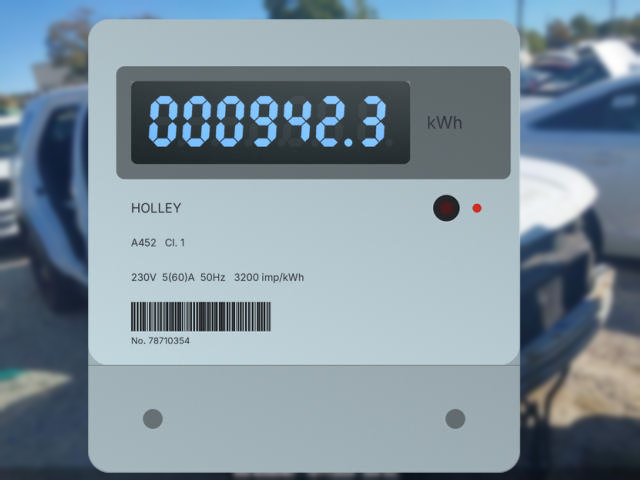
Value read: 942.3 kWh
